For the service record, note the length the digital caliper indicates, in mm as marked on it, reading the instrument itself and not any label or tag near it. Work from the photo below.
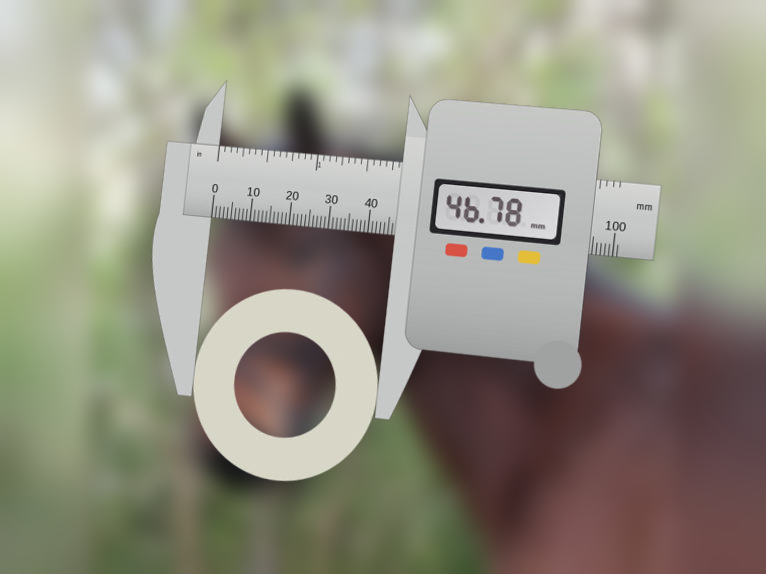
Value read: 46.78 mm
